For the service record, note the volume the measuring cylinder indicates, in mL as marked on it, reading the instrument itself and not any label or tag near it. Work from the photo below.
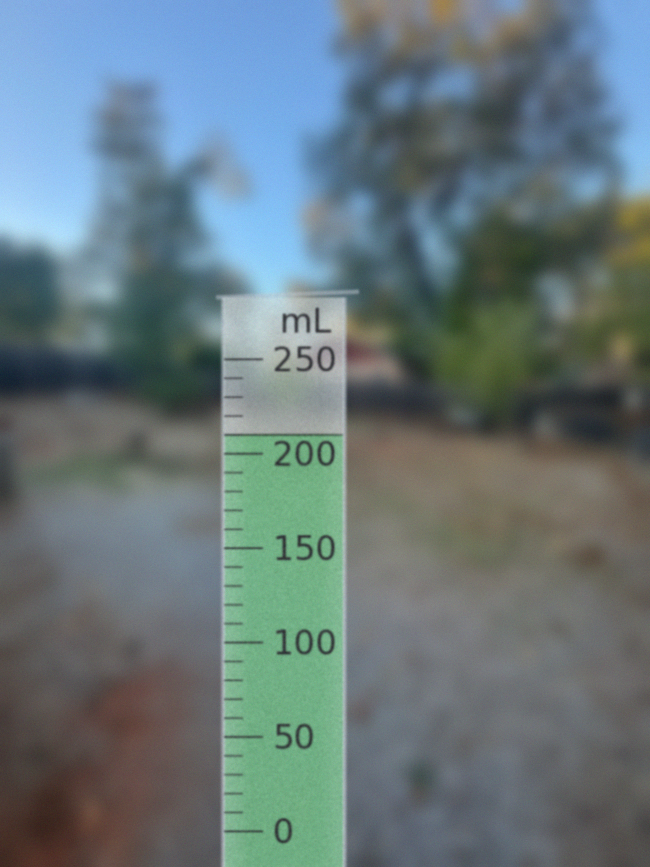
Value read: 210 mL
